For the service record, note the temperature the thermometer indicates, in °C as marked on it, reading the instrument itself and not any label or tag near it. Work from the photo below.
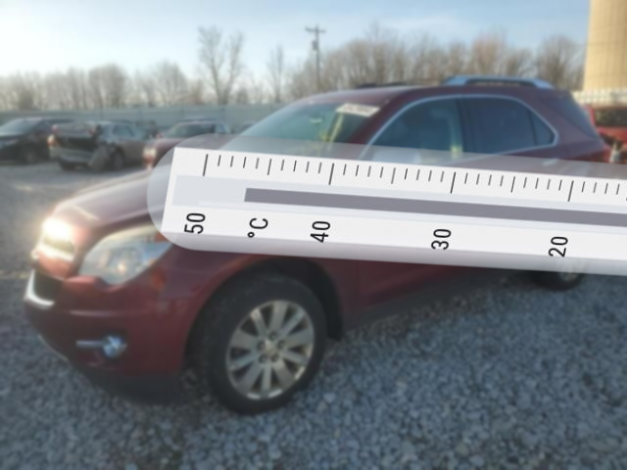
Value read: 46.5 °C
